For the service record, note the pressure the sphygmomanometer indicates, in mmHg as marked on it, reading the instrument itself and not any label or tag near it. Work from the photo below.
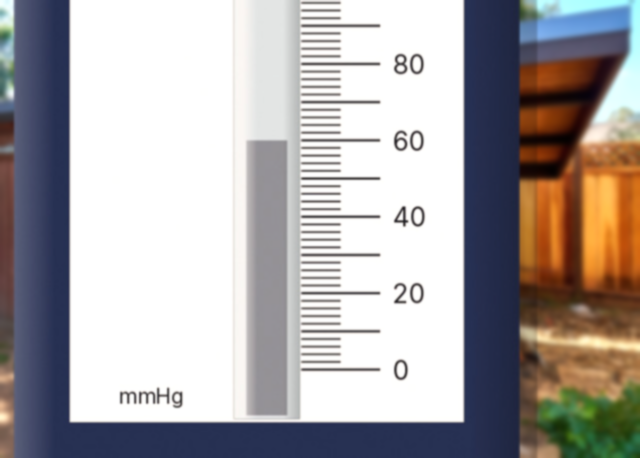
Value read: 60 mmHg
